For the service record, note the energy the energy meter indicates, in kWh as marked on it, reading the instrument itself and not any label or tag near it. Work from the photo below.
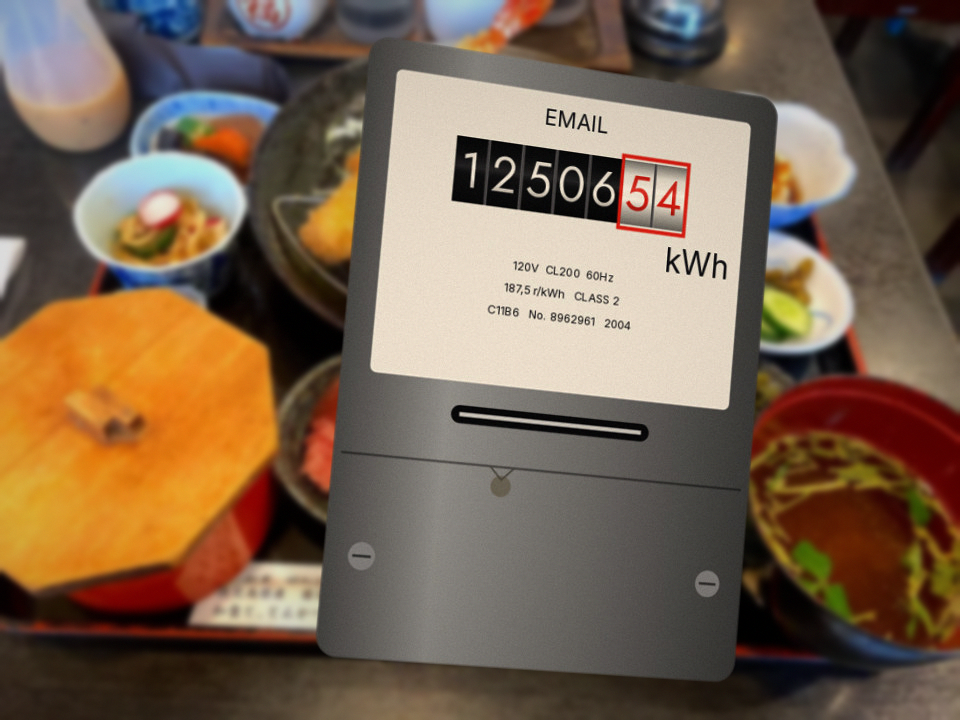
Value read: 12506.54 kWh
